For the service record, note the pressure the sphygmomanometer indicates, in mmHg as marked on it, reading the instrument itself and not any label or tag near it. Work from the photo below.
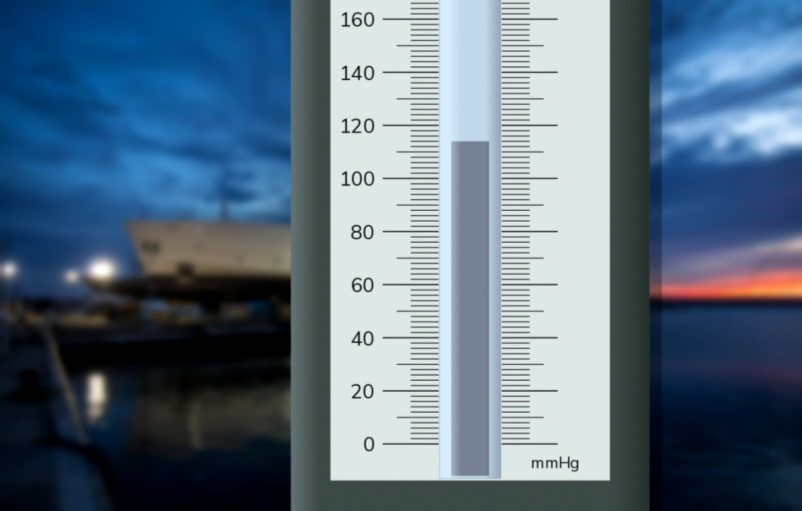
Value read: 114 mmHg
